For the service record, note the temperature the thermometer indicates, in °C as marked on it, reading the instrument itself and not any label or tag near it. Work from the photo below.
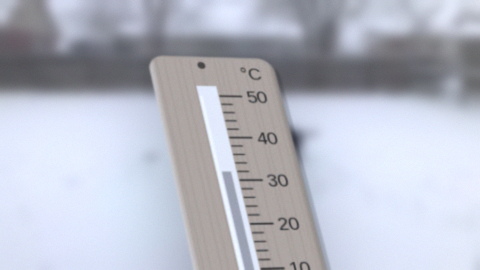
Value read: 32 °C
